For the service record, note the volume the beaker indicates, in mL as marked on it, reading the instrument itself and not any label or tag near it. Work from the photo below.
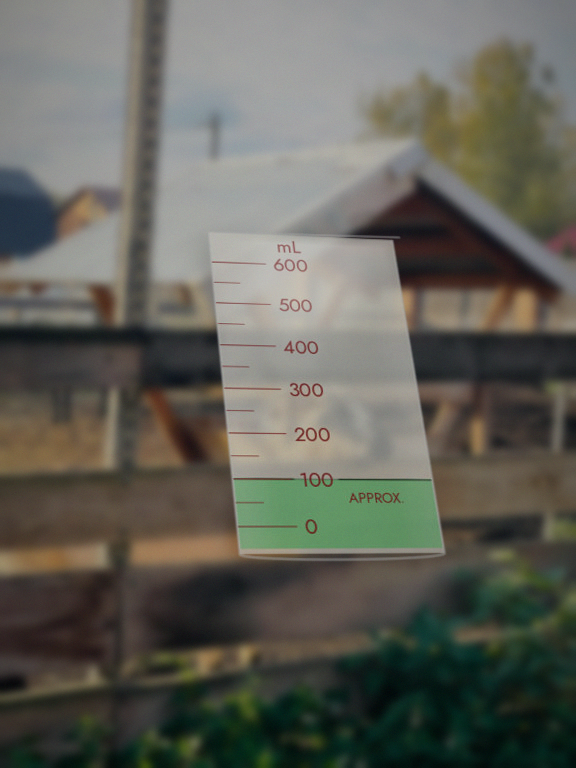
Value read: 100 mL
